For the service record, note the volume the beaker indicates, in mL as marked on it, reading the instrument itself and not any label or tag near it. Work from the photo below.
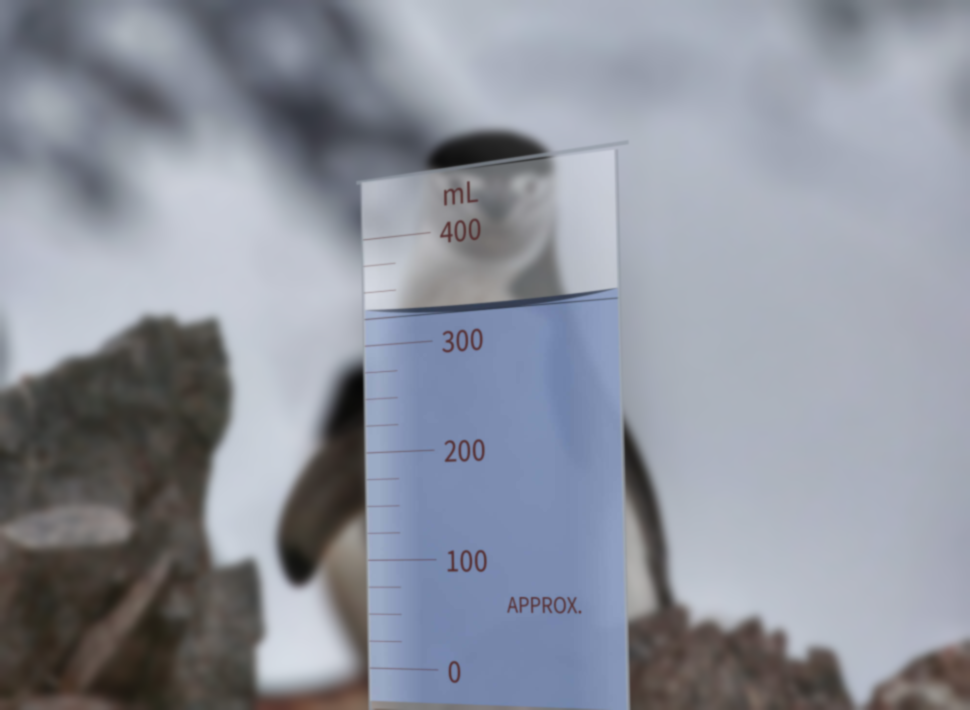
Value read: 325 mL
